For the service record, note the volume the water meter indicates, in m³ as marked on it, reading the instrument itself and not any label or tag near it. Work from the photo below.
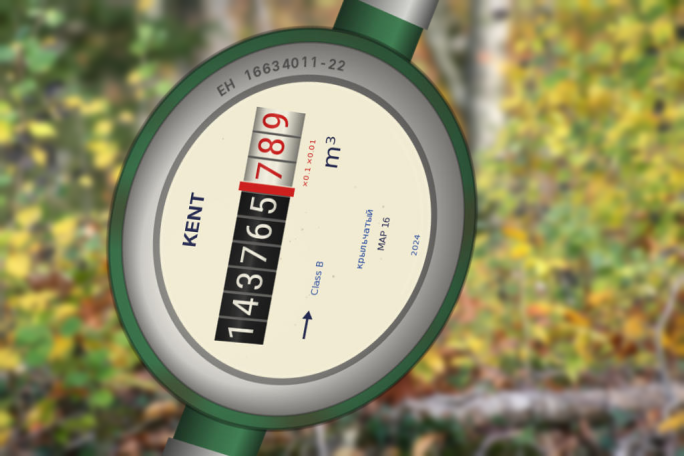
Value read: 143765.789 m³
